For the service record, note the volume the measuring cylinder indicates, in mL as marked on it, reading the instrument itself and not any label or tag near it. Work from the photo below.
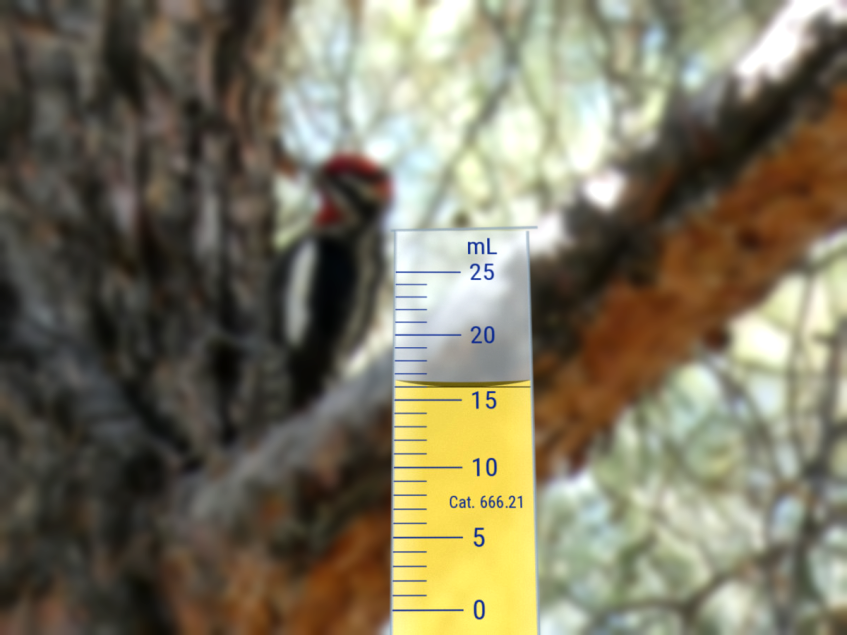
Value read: 16 mL
